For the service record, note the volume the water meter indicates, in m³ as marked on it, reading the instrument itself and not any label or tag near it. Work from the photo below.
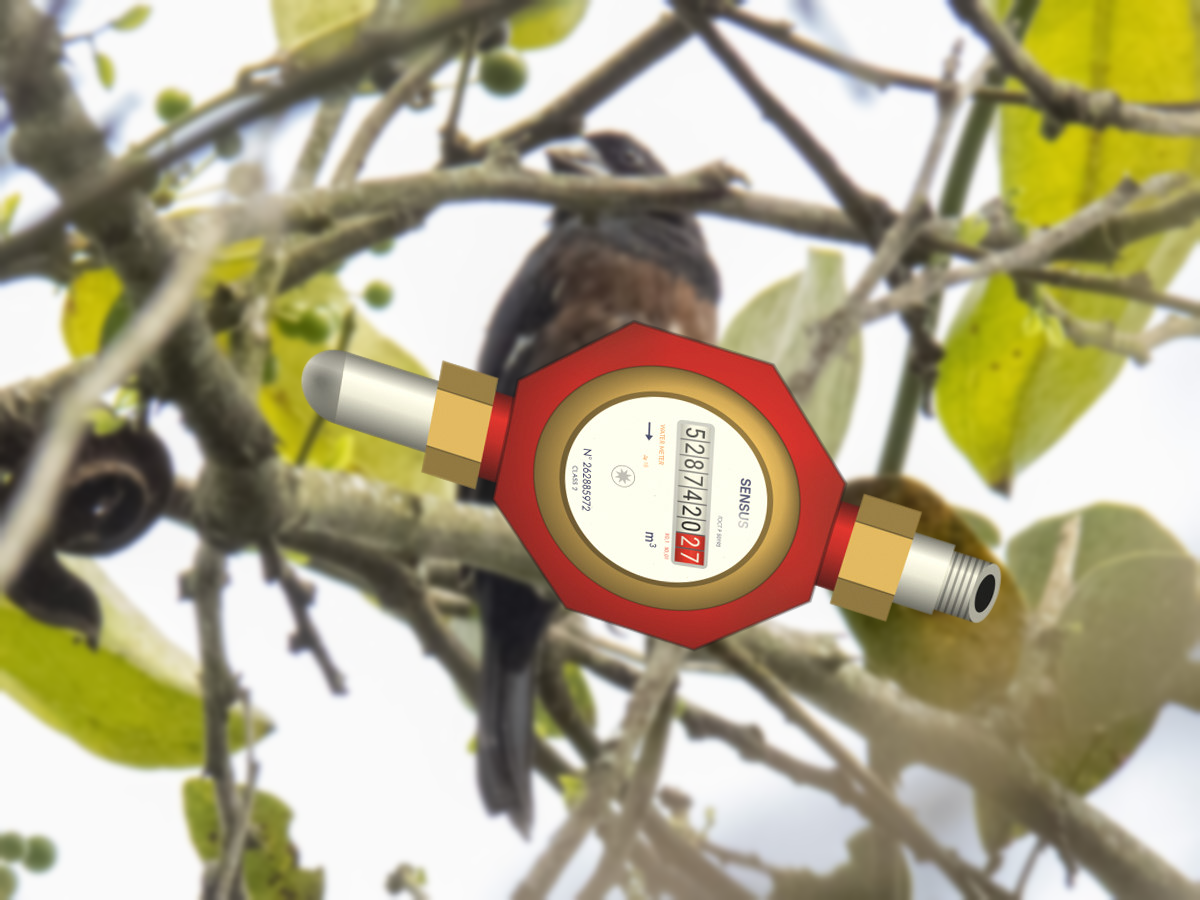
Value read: 5287420.27 m³
